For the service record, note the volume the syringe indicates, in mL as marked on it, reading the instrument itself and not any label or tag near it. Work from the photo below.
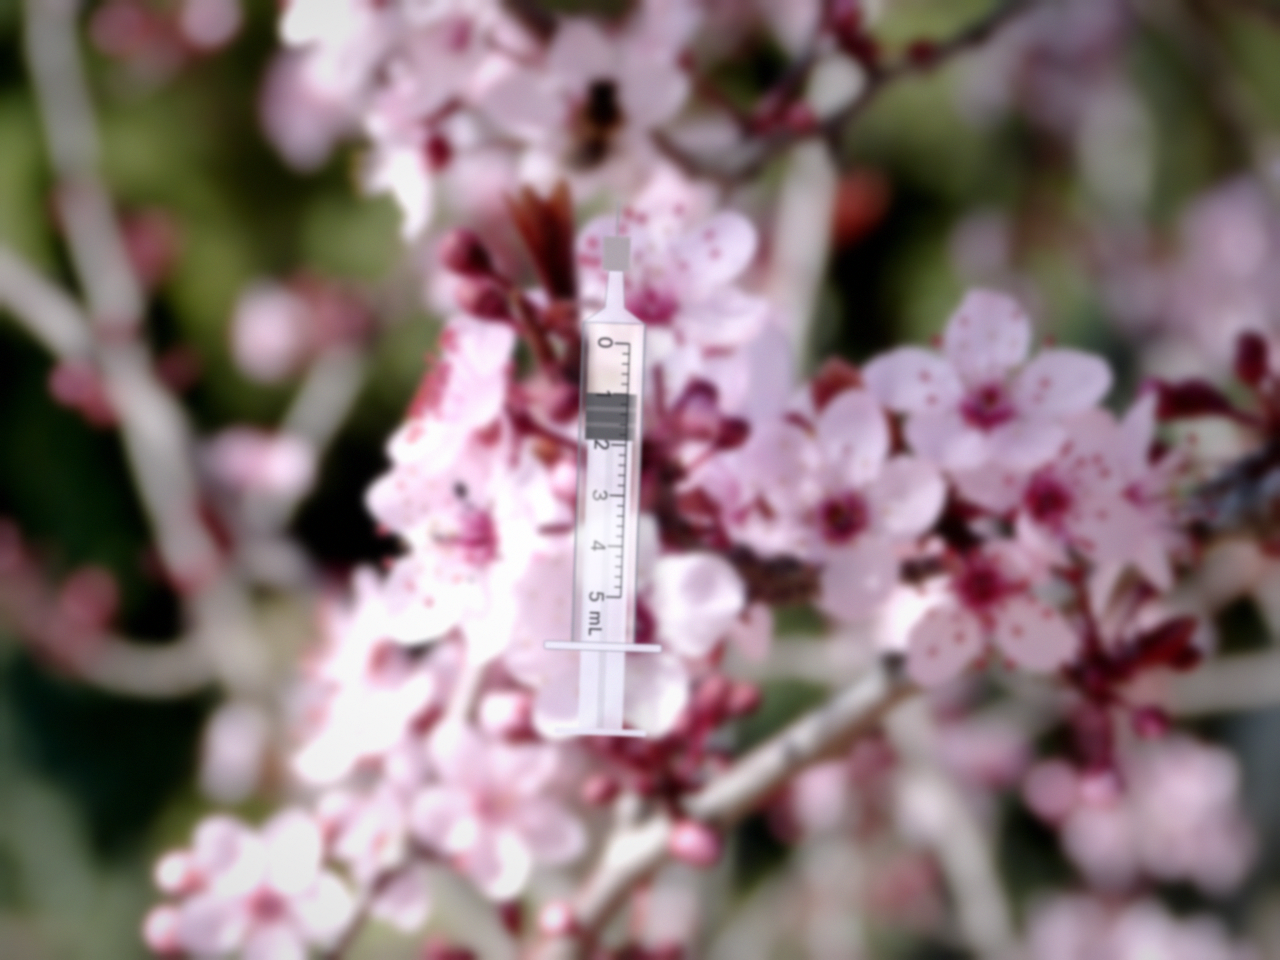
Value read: 1 mL
